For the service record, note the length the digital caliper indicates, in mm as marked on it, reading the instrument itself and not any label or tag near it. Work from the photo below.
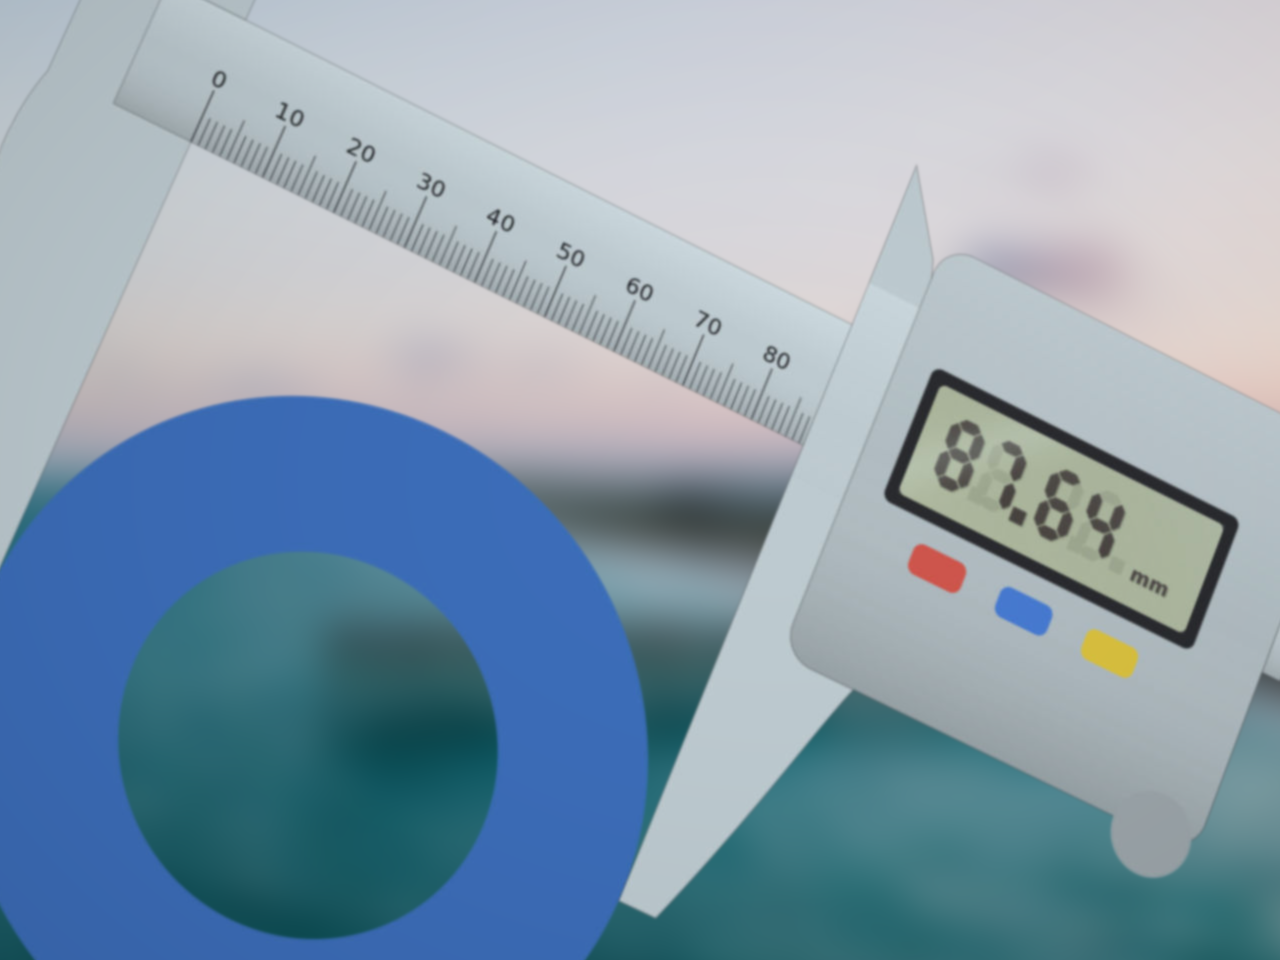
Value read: 87.64 mm
